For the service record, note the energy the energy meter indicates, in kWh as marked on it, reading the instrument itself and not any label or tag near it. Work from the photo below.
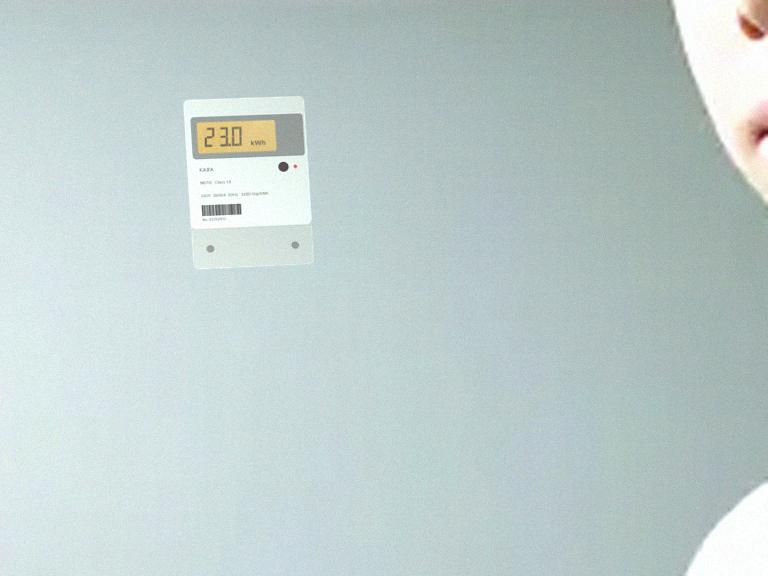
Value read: 23.0 kWh
